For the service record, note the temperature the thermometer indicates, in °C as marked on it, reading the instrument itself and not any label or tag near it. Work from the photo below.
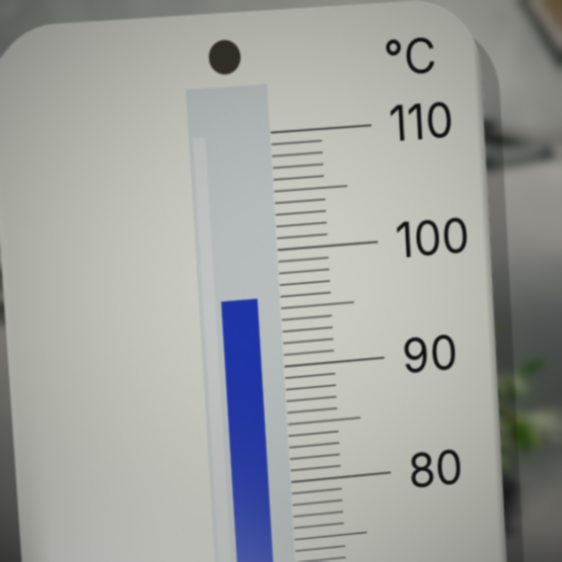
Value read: 96 °C
